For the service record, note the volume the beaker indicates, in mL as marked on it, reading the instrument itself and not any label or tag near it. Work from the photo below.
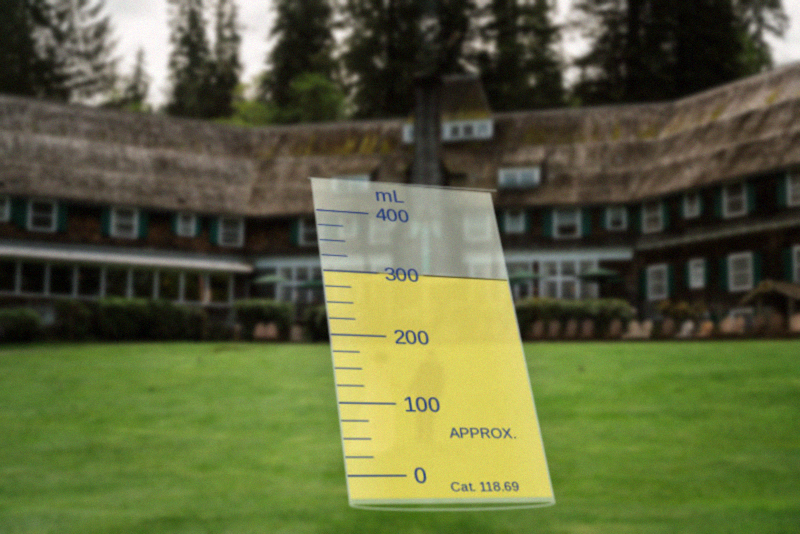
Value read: 300 mL
